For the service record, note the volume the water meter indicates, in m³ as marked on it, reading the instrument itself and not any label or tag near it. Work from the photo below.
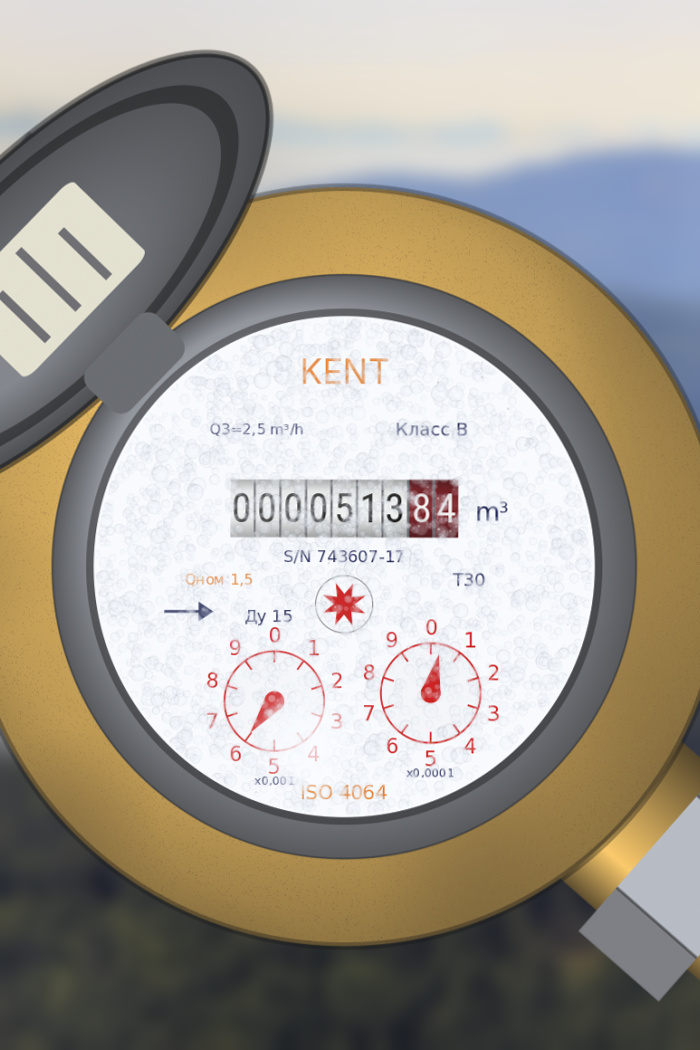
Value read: 513.8460 m³
